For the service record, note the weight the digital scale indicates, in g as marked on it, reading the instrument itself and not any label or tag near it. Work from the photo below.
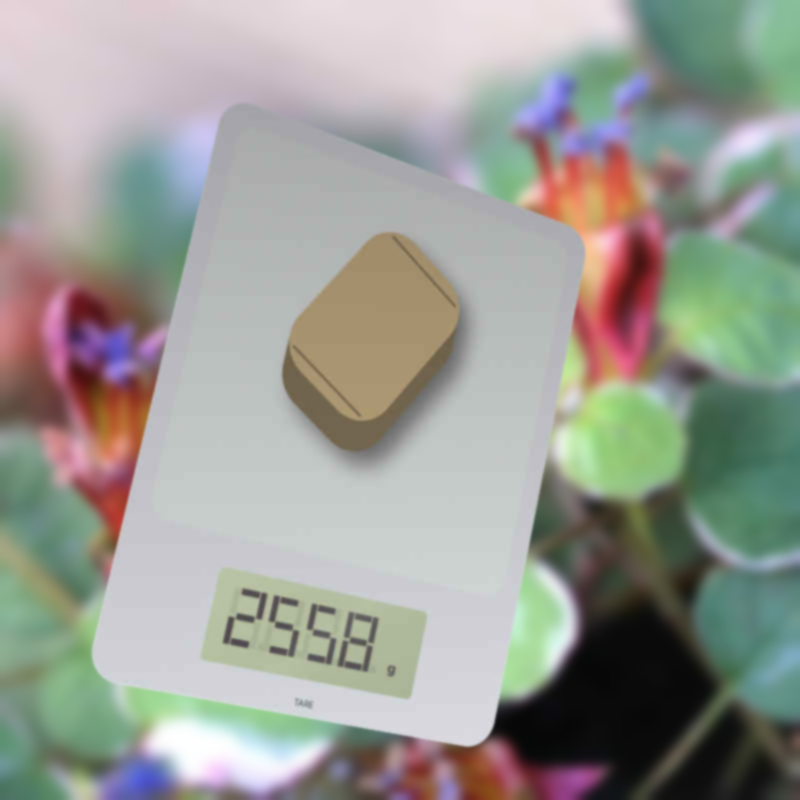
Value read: 2558 g
